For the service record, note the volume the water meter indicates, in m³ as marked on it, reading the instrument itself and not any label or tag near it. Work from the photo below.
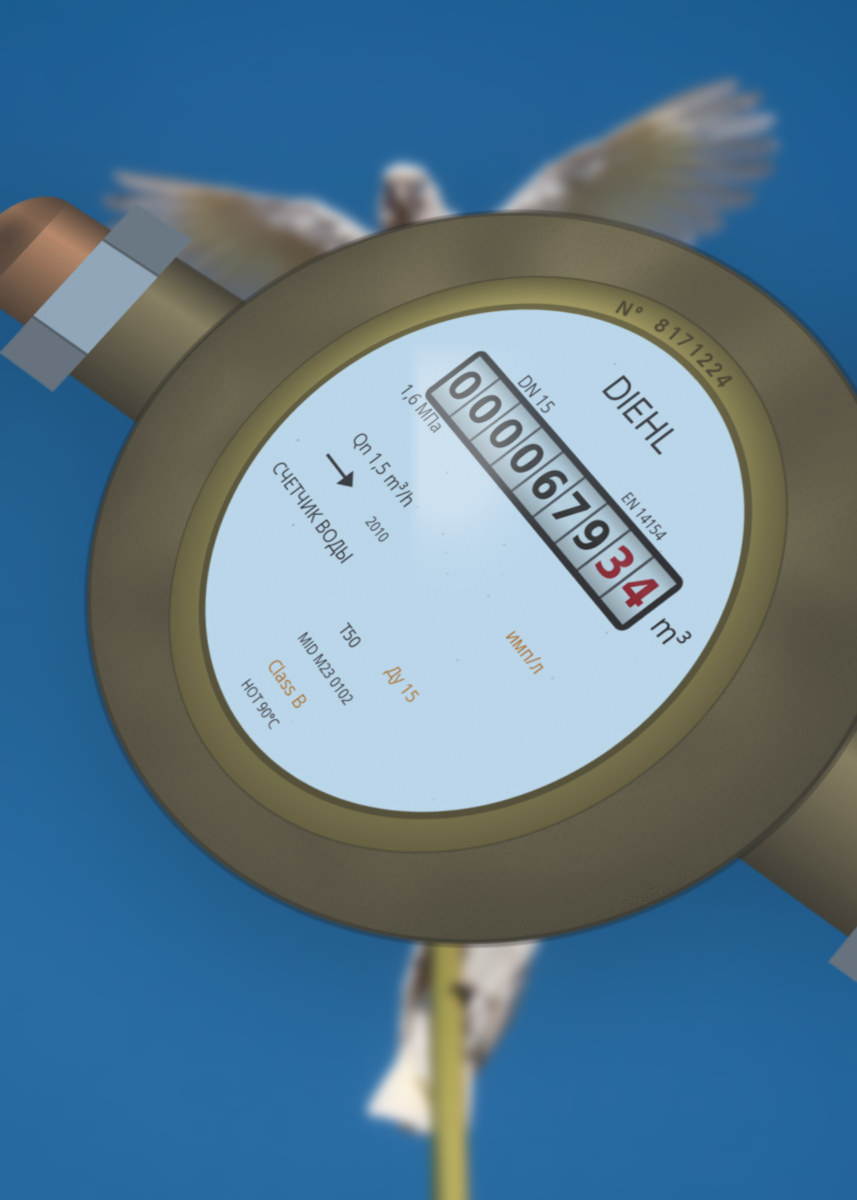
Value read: 679.34 m³
